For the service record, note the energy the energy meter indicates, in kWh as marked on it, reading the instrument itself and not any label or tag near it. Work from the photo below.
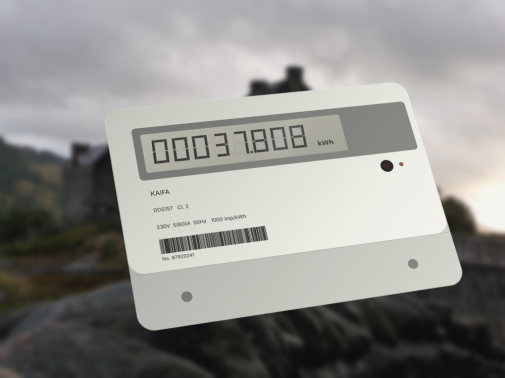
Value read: 37.808 kWh
